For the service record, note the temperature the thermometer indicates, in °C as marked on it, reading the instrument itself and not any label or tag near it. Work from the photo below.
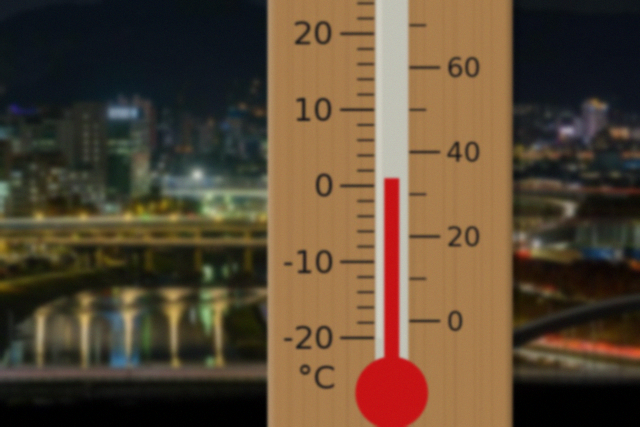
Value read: 1 °C
